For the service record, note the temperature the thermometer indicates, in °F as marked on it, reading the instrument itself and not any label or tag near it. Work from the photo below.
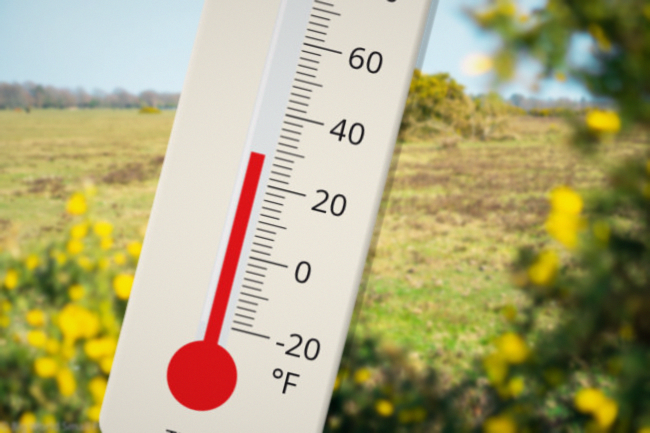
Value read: 28 °F
